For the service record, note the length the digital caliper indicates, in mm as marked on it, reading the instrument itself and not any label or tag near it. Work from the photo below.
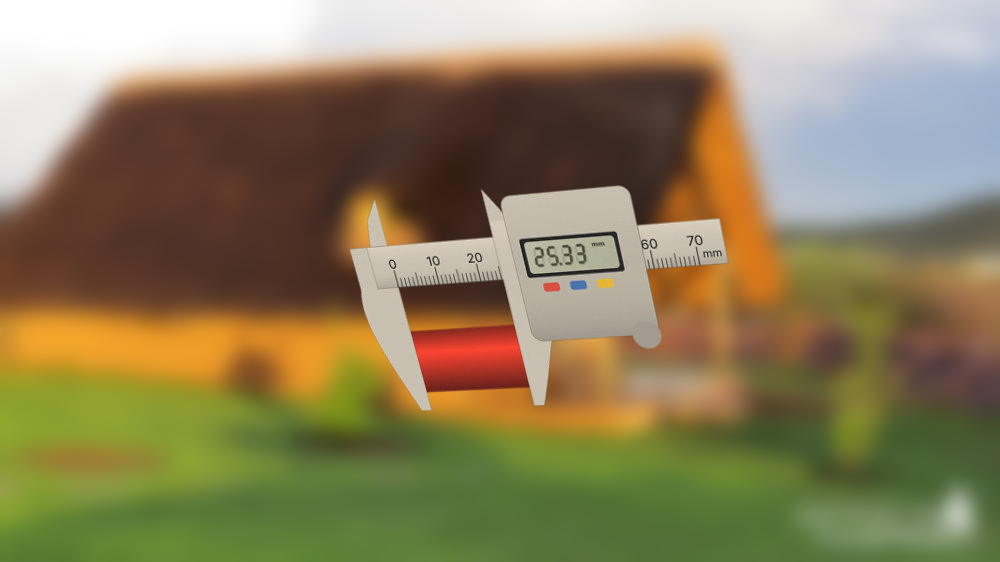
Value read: 25.33 mm
